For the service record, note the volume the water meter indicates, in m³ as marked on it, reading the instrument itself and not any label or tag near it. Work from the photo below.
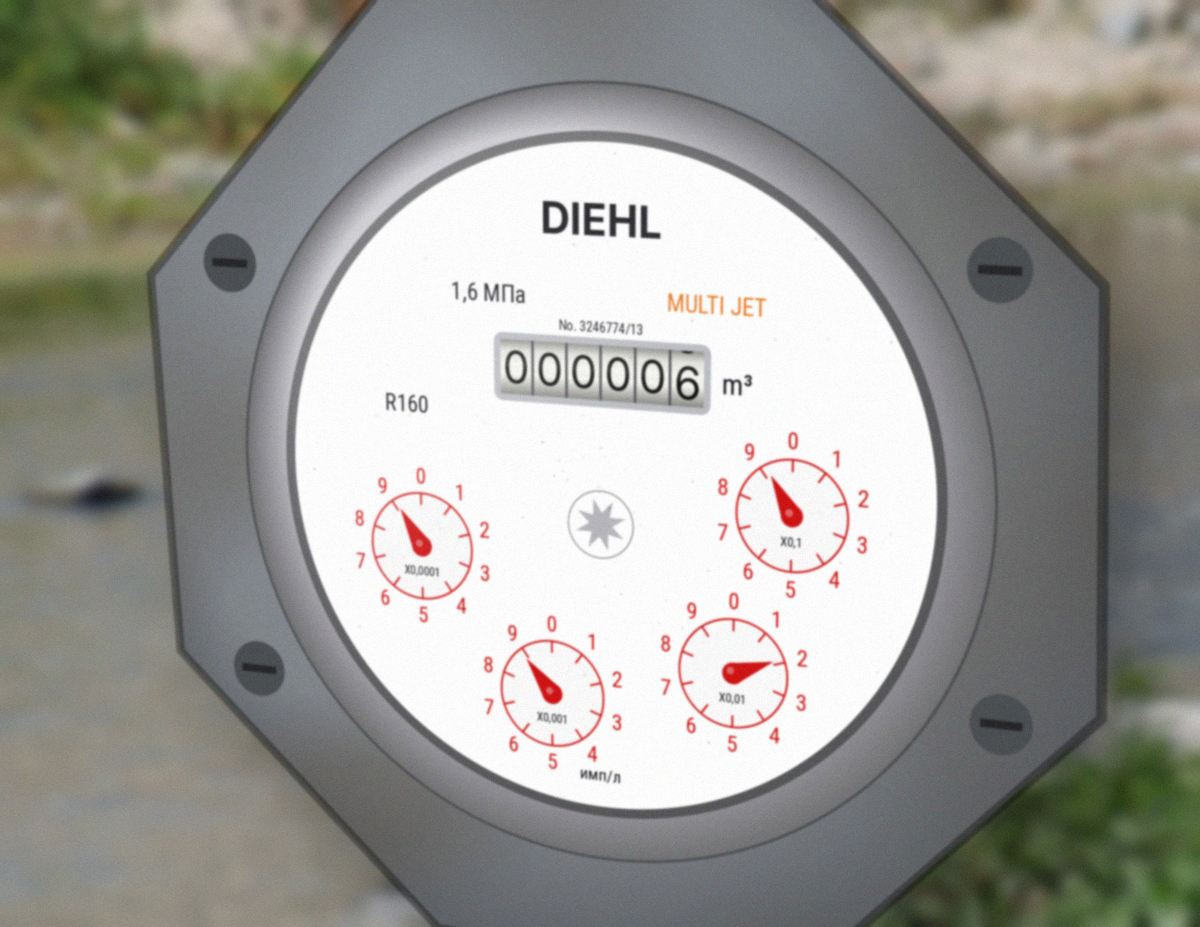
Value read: 5.9189 m³
